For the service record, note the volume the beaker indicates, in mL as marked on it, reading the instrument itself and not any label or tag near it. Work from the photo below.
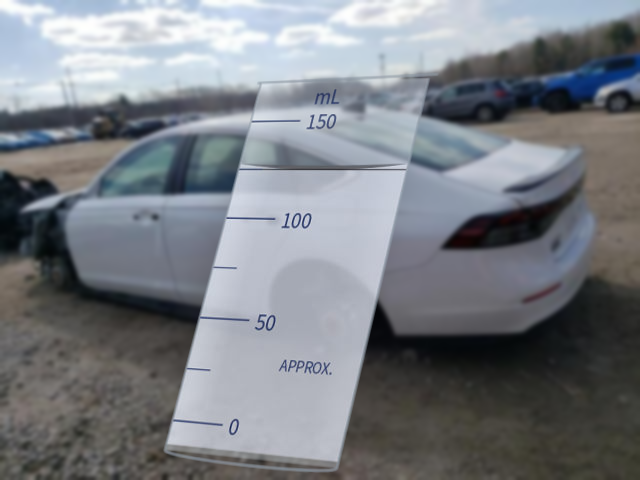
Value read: 125 mL
